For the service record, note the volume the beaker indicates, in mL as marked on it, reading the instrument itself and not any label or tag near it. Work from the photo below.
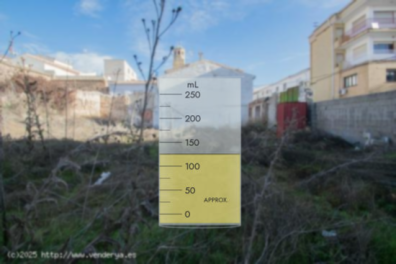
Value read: 125 mL
